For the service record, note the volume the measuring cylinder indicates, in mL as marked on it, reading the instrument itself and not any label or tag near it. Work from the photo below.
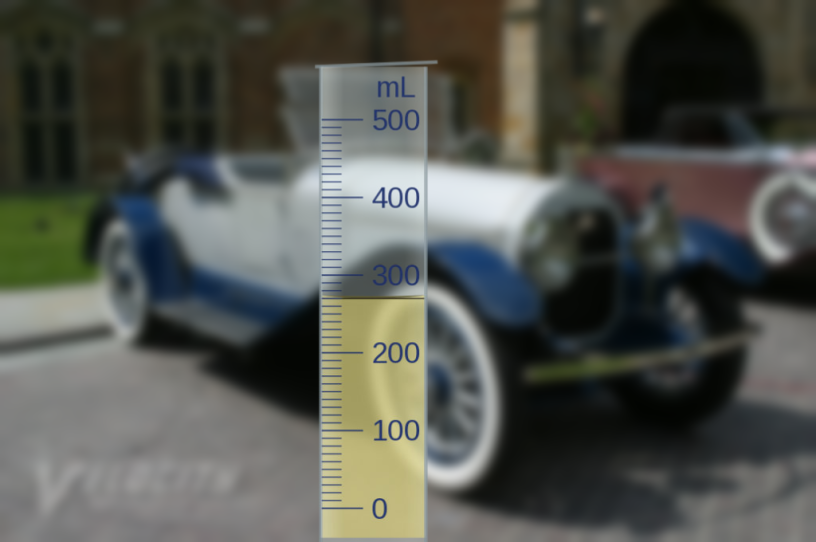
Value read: 270 mL
